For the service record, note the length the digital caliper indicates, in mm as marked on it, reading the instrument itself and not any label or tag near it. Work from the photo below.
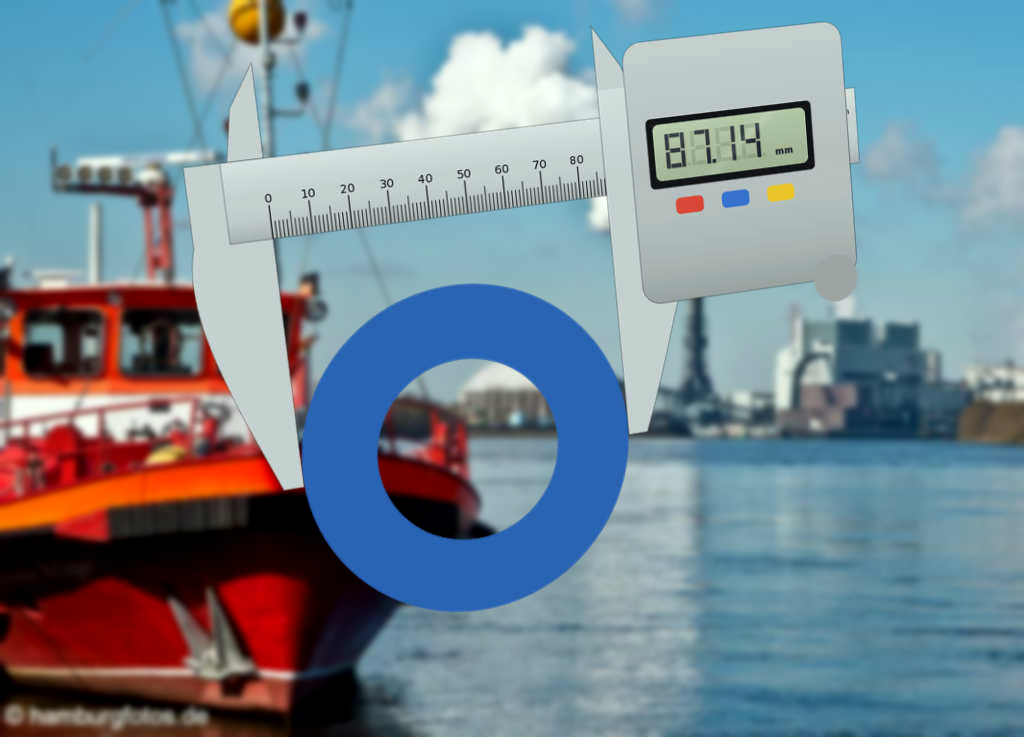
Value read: 87.14 mm
